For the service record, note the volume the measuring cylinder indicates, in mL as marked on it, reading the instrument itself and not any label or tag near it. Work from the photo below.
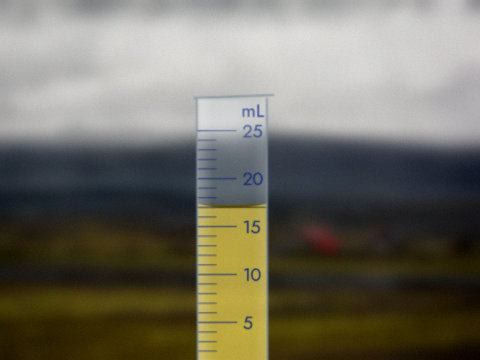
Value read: 17 mL
